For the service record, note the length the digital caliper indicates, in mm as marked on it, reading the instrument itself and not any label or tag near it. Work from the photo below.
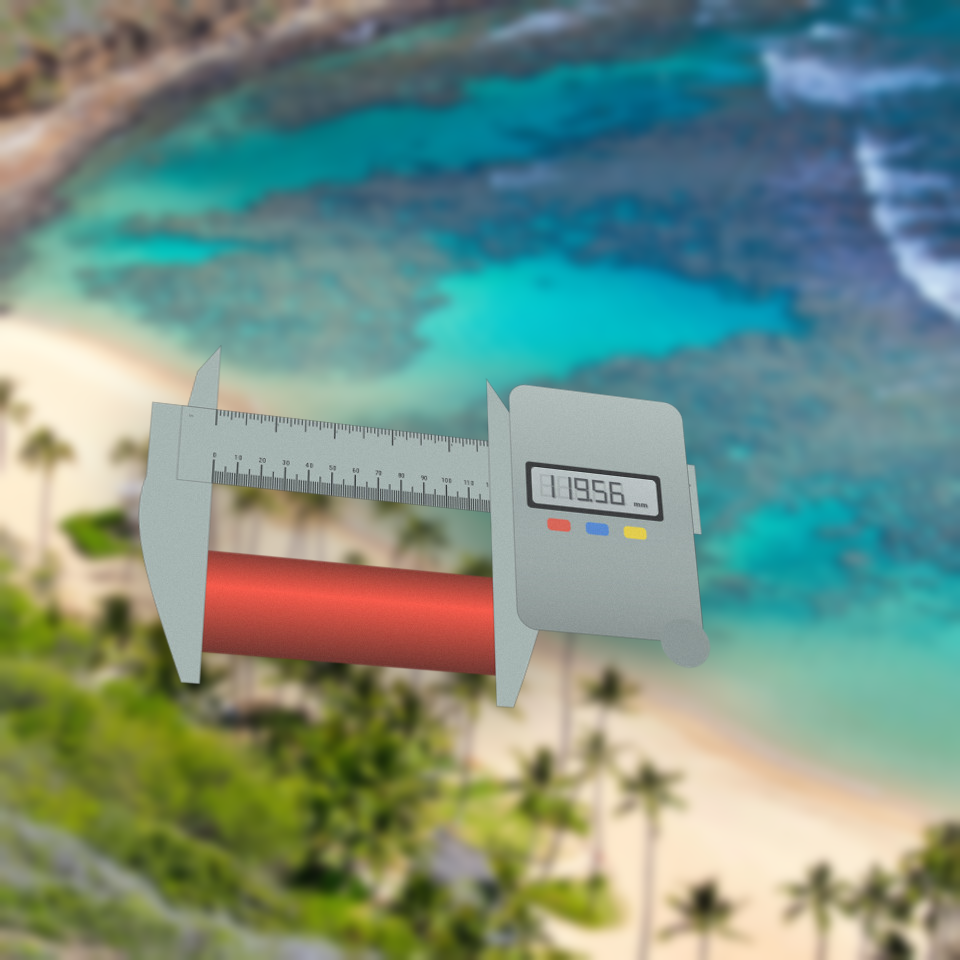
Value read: 119.56 mm
